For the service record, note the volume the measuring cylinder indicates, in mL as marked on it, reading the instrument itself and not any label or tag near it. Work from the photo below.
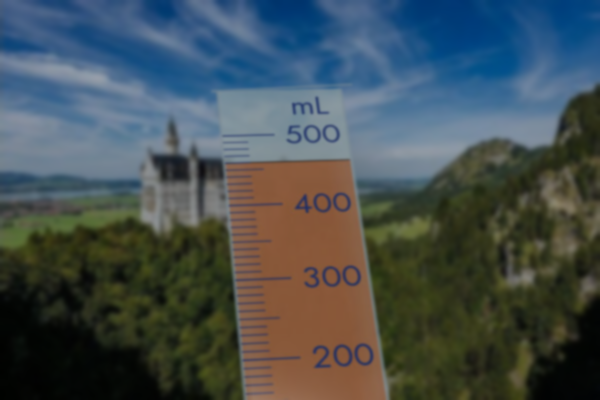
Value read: 460 mL
